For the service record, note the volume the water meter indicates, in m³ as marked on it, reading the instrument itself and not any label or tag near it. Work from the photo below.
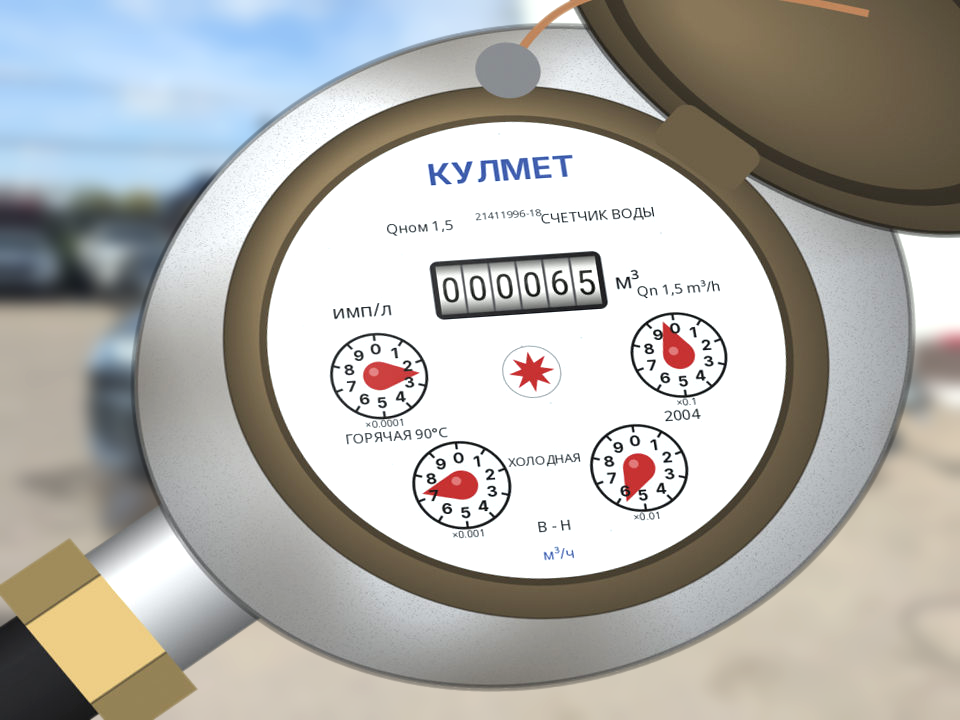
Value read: 64.9572 m³
